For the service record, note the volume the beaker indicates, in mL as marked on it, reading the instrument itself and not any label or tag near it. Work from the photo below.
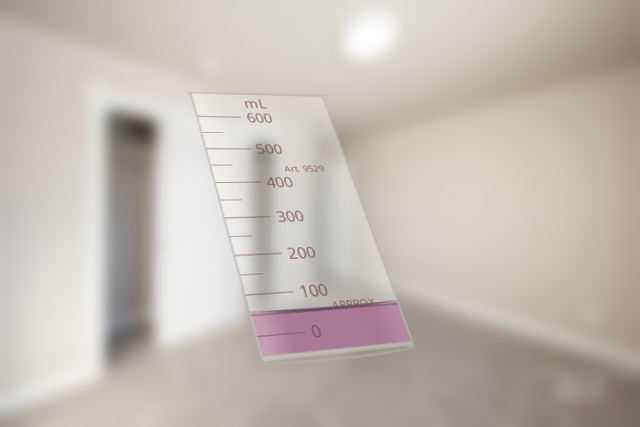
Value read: 50 mL
